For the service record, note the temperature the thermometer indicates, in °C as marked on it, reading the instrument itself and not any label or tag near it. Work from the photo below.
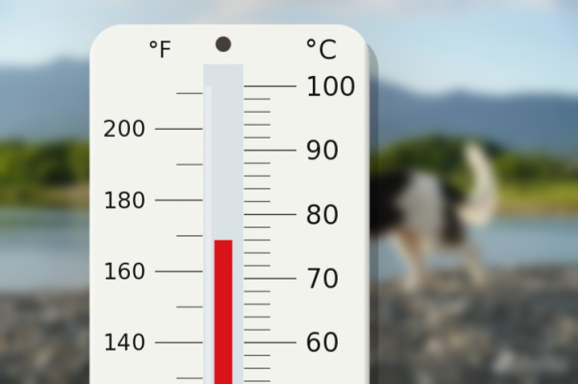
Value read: 76 °C
